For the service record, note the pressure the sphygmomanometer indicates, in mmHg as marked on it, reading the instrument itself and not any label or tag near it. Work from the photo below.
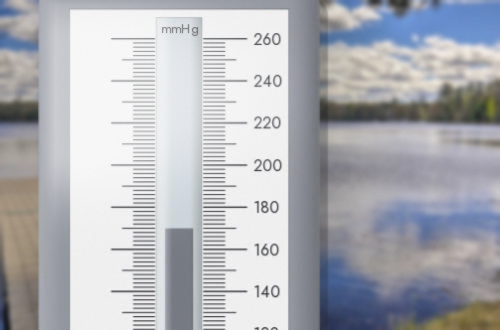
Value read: 170 mmHg
